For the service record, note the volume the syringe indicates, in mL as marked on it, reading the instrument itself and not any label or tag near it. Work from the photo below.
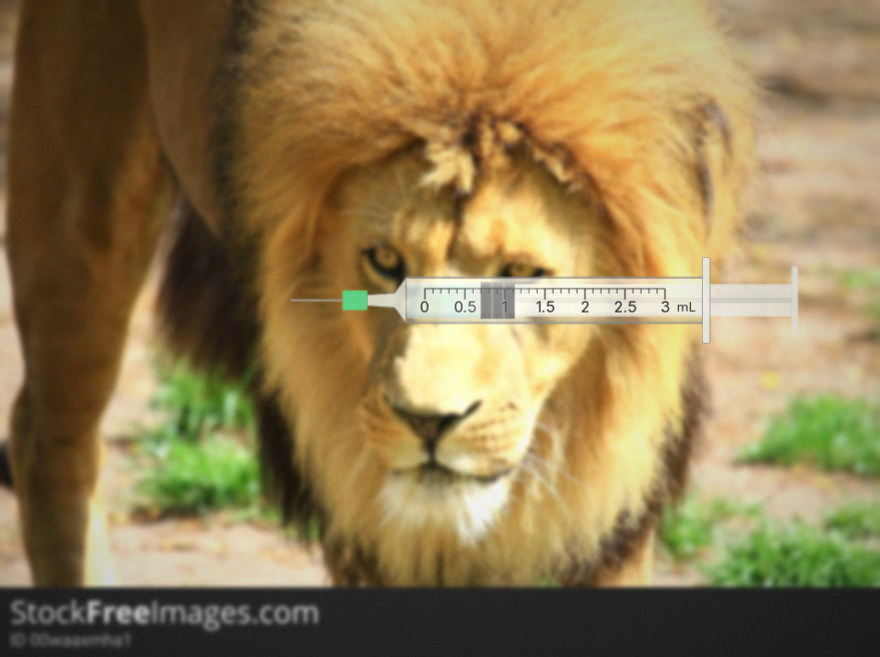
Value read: 0.7 mL
